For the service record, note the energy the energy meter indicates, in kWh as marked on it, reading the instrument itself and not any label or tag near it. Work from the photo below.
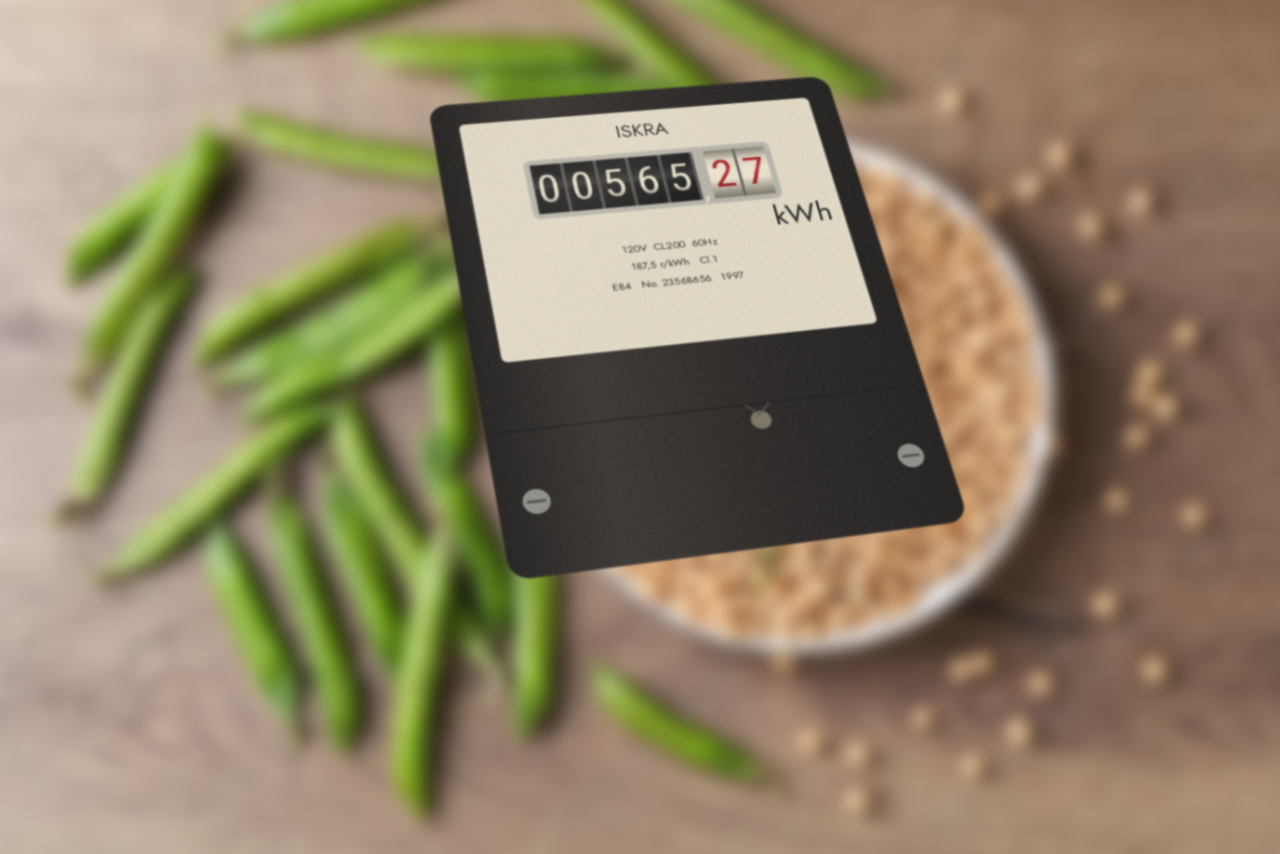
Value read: 565.27 kWh
